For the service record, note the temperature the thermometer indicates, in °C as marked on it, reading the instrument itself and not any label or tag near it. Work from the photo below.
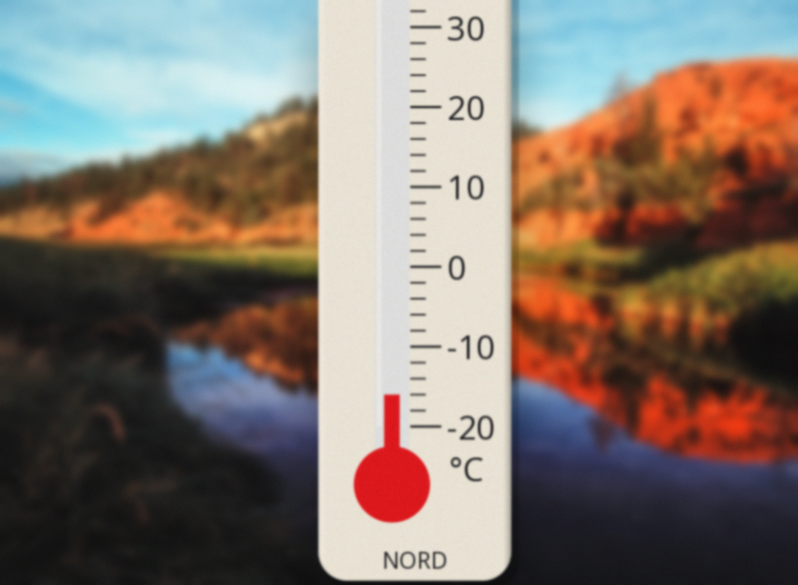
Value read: -16 °C
